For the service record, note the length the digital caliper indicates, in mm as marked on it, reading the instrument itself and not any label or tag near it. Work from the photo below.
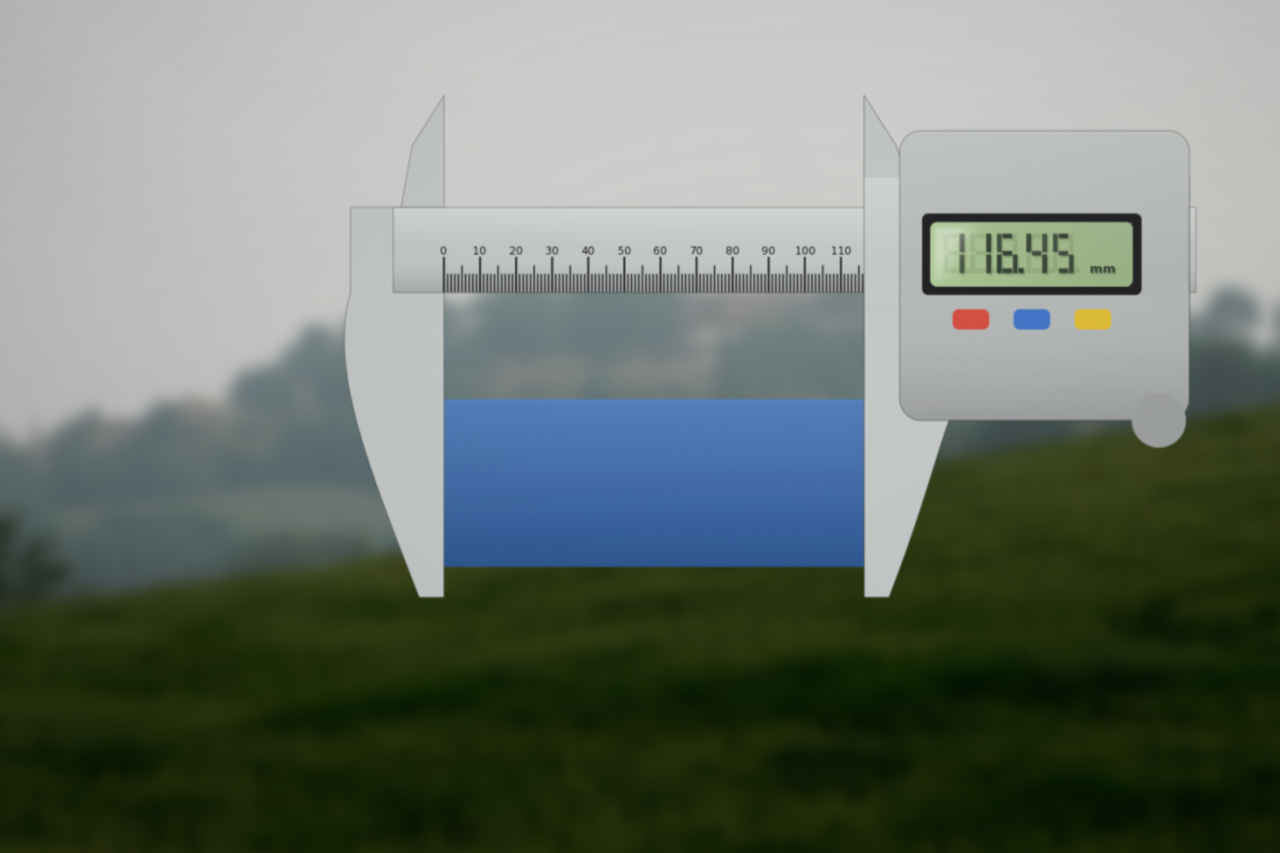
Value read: 116.45 mm
